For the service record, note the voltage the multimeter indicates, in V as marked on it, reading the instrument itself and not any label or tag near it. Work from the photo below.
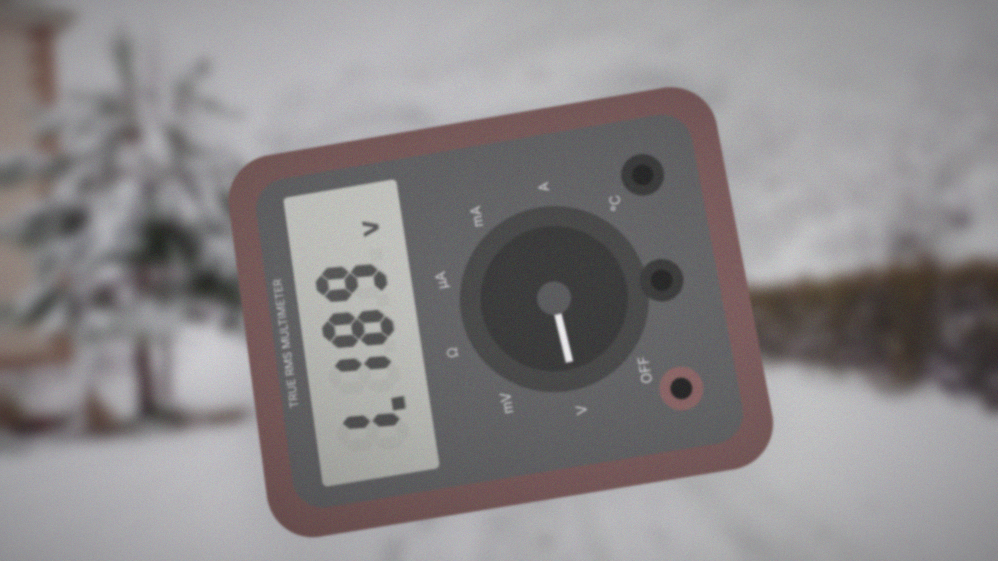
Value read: 1.189 V
